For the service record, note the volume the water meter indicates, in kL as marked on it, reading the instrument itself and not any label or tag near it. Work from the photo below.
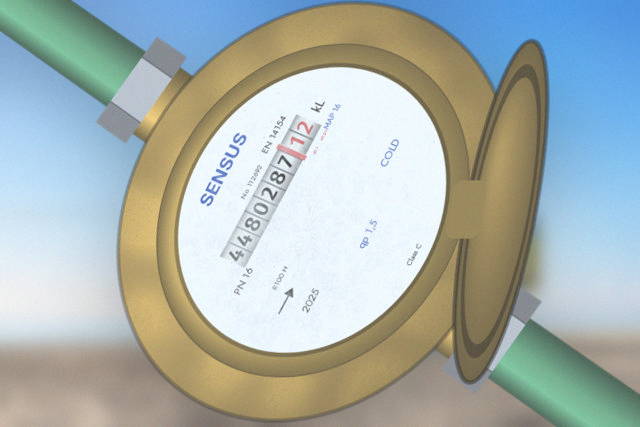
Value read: 4480287.12 kL
